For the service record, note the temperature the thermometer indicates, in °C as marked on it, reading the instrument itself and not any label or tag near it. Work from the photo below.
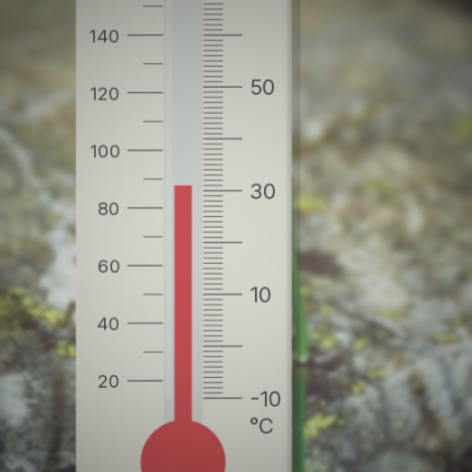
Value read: 31 °C
